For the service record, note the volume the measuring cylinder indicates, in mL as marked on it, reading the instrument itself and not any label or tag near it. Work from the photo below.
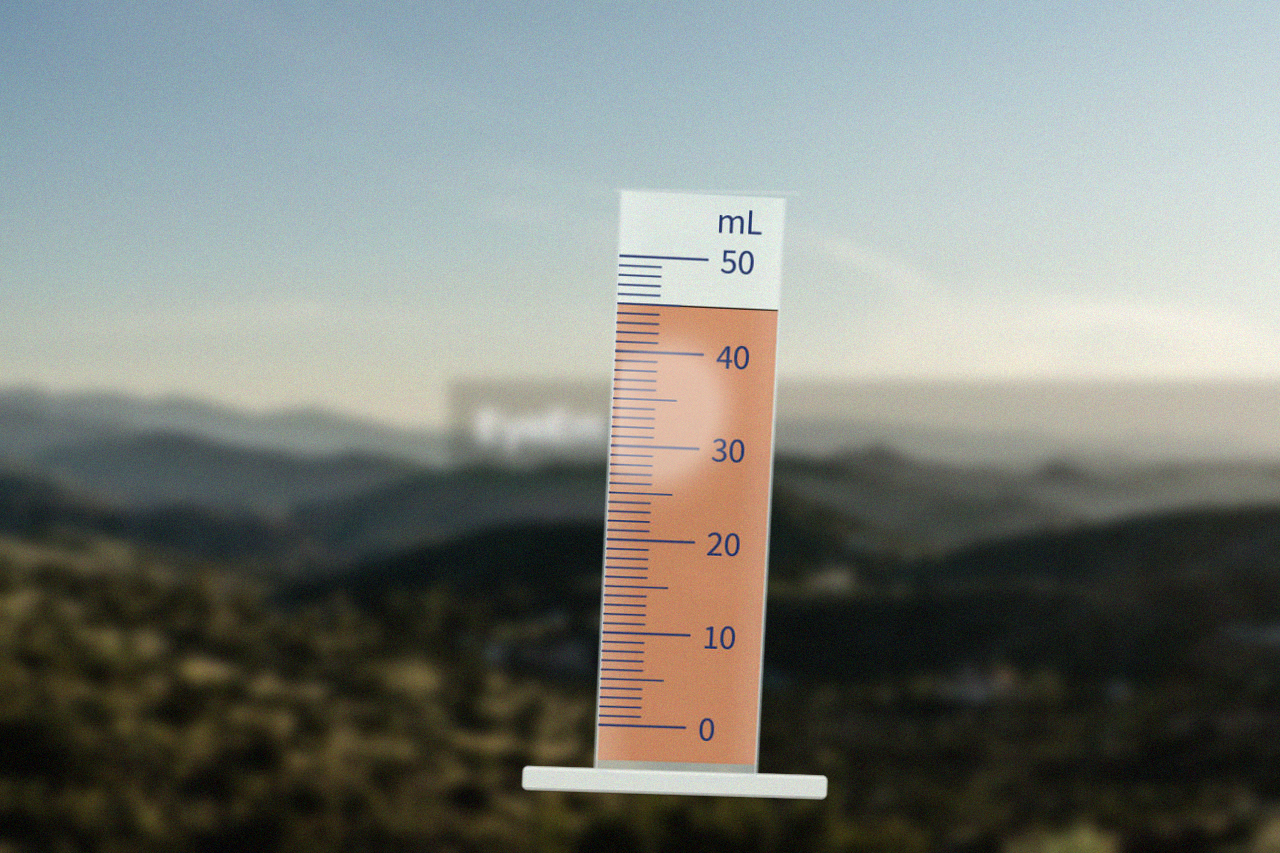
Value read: 45 mL
